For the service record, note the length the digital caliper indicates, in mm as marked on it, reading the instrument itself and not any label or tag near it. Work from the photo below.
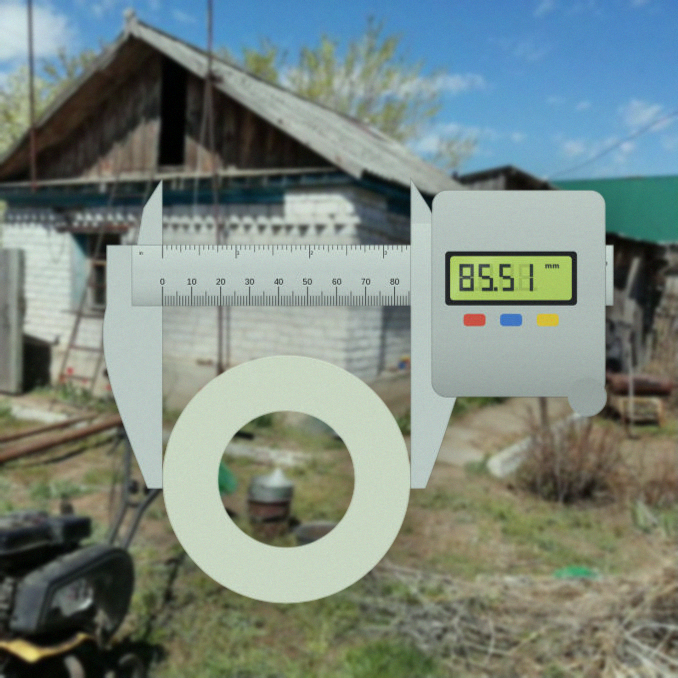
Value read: 85.51 mm
